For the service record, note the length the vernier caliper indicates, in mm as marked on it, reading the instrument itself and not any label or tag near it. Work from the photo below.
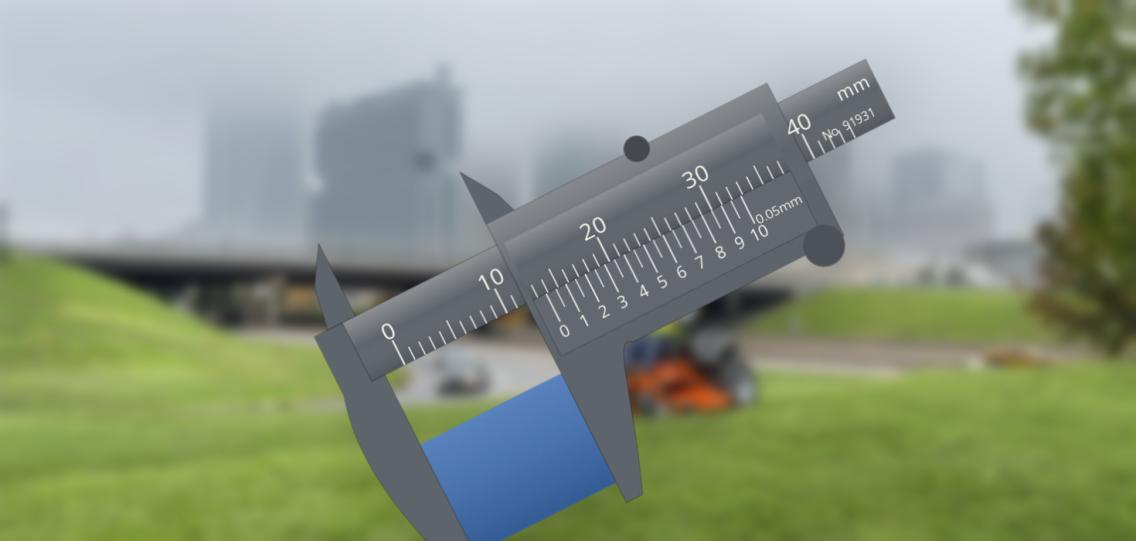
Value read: 13.8 mm
